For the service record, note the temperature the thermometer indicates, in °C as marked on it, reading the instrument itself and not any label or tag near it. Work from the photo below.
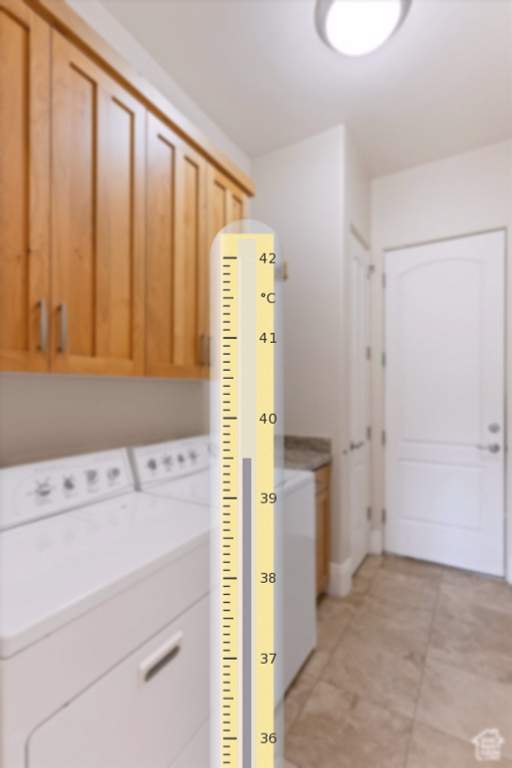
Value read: 39.5 °C
